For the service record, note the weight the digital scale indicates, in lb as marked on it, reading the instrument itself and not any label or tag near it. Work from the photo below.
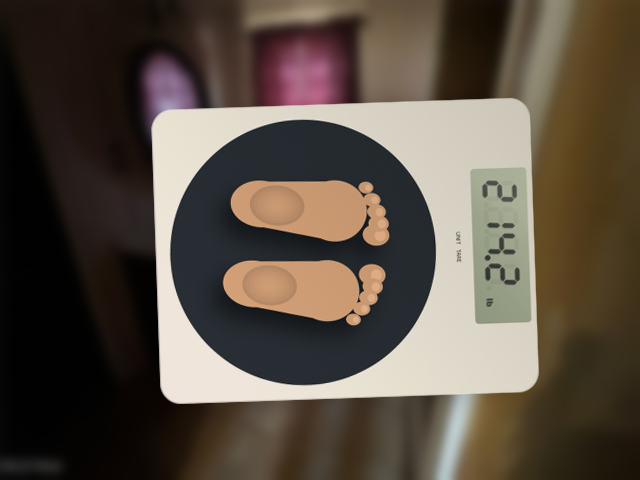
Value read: 214.2 lb
